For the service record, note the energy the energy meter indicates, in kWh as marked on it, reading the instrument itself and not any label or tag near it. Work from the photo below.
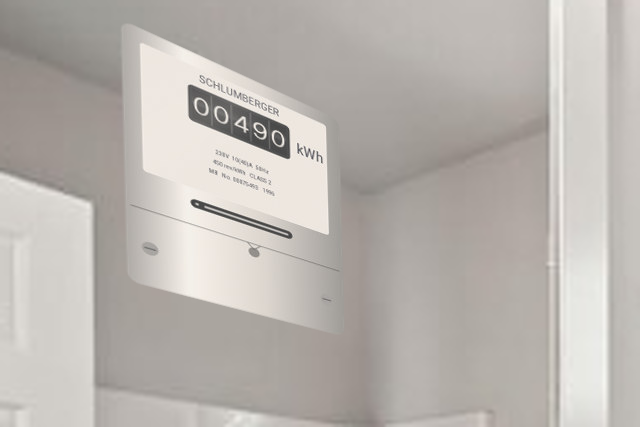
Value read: 490 kWh
